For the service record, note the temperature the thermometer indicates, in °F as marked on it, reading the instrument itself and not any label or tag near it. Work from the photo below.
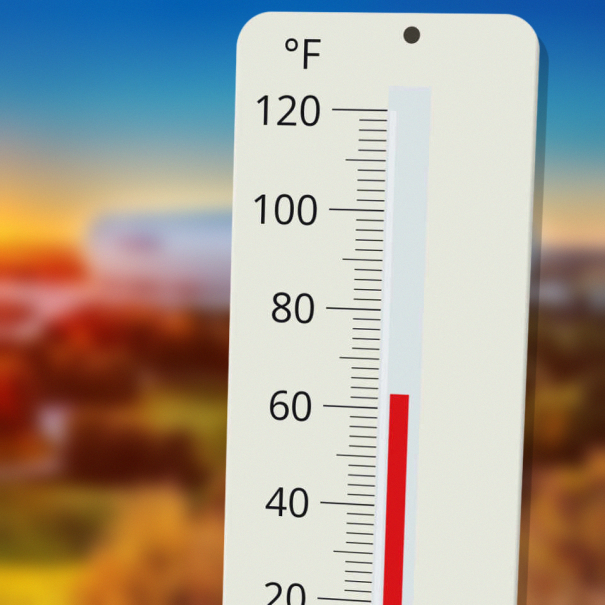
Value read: 63 °F
